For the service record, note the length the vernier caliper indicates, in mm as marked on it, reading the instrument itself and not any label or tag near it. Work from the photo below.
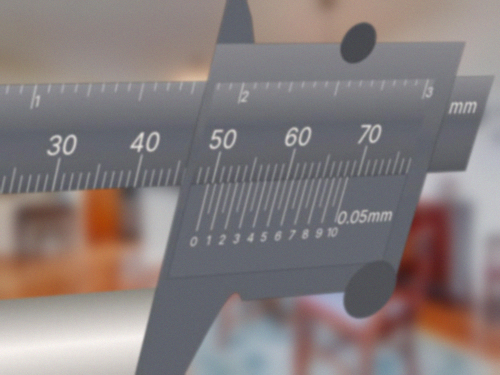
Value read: 49.5 mm
